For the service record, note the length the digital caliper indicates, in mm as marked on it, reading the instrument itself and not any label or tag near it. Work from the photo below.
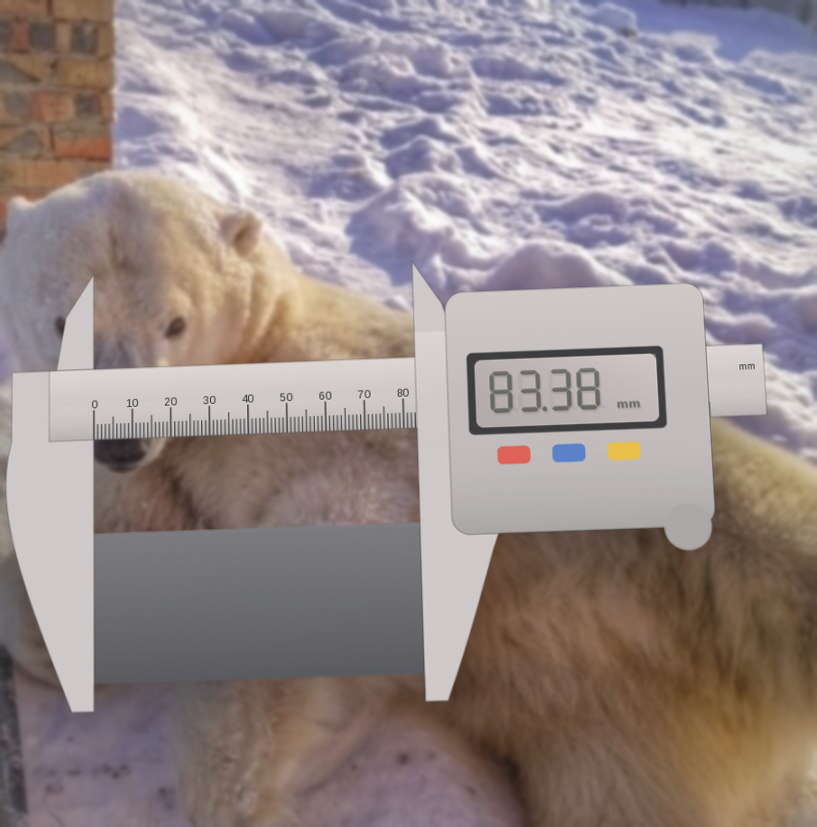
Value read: 83.38 mm
